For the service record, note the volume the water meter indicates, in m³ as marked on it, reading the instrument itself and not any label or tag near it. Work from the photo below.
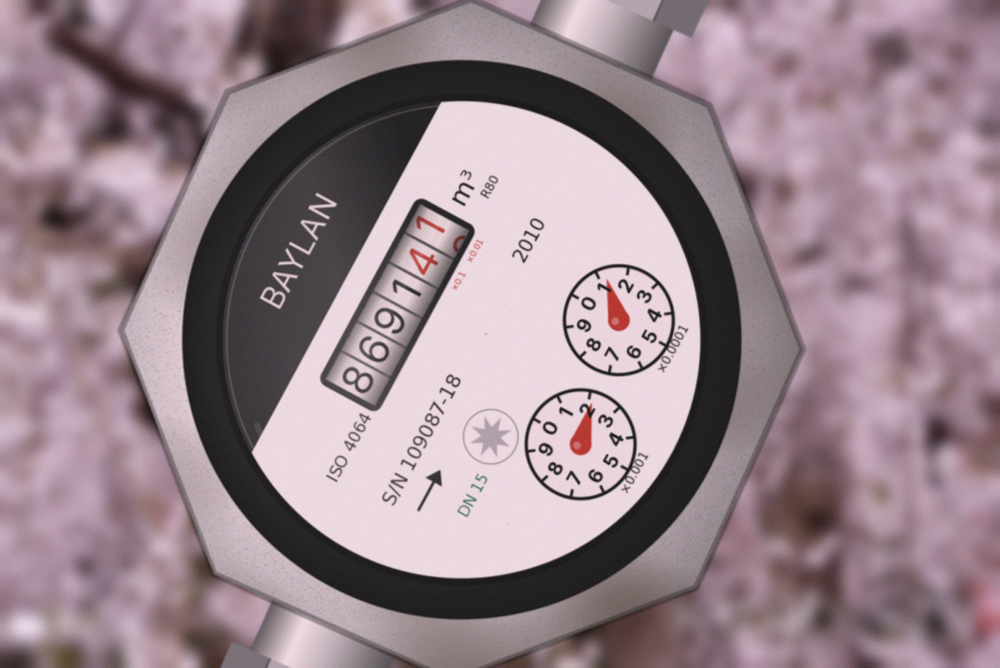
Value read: 8691.4121 m³
